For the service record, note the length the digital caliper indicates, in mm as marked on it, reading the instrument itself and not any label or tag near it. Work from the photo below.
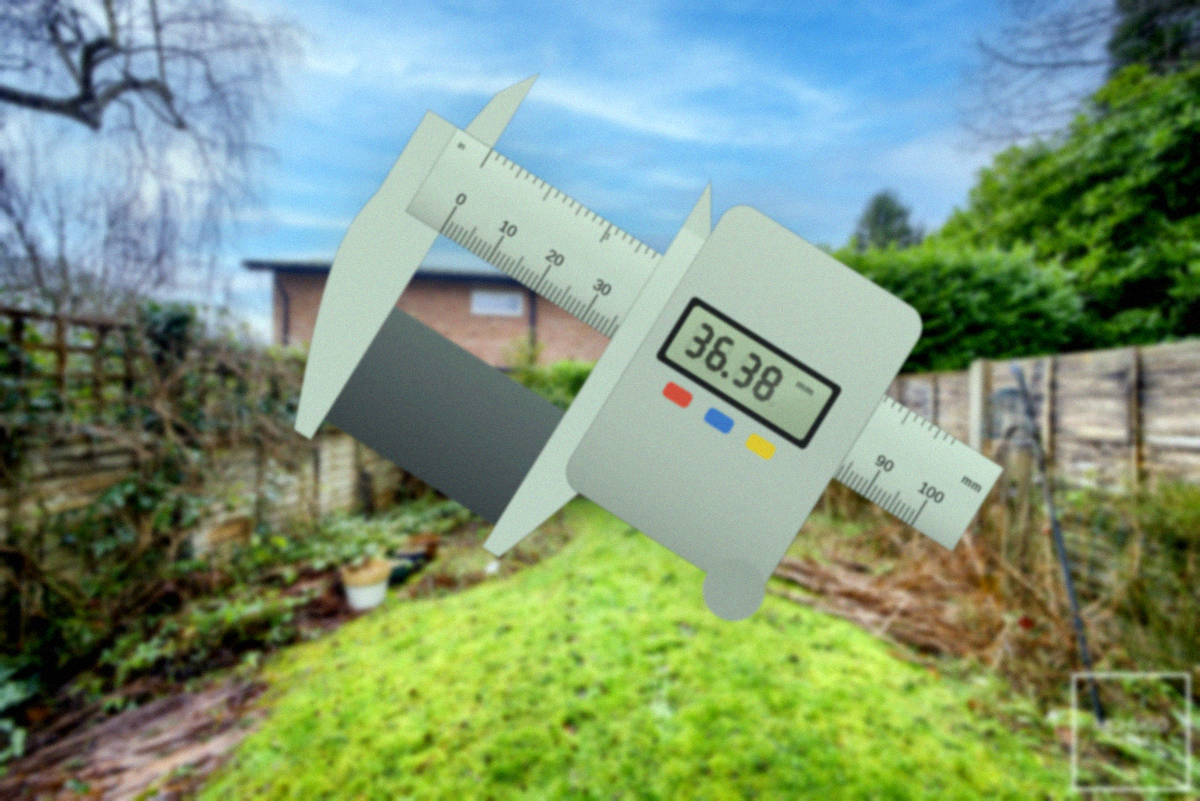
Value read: 36.38 mm
